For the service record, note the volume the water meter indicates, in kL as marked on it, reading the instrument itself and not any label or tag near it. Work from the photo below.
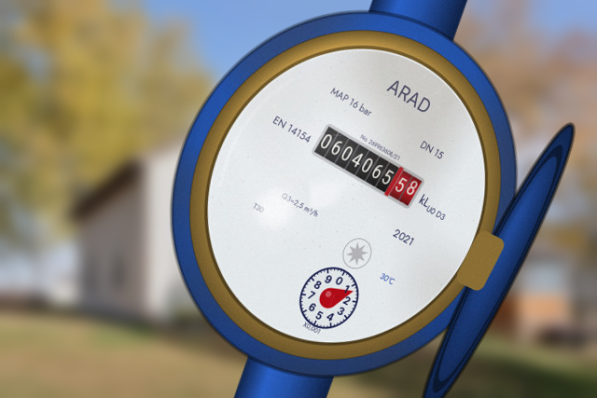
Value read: 604065.581 kL
